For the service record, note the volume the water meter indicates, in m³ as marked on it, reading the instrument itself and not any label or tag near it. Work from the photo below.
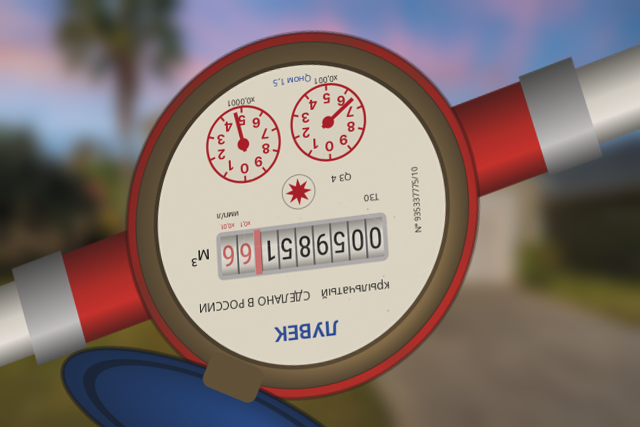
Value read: 59851.6664 m³
